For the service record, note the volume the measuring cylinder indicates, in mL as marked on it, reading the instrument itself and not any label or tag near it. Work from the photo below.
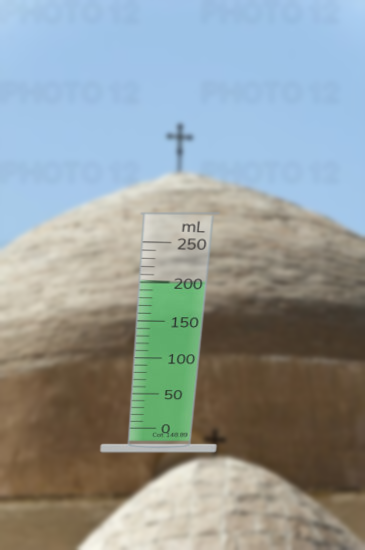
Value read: 200 mL
